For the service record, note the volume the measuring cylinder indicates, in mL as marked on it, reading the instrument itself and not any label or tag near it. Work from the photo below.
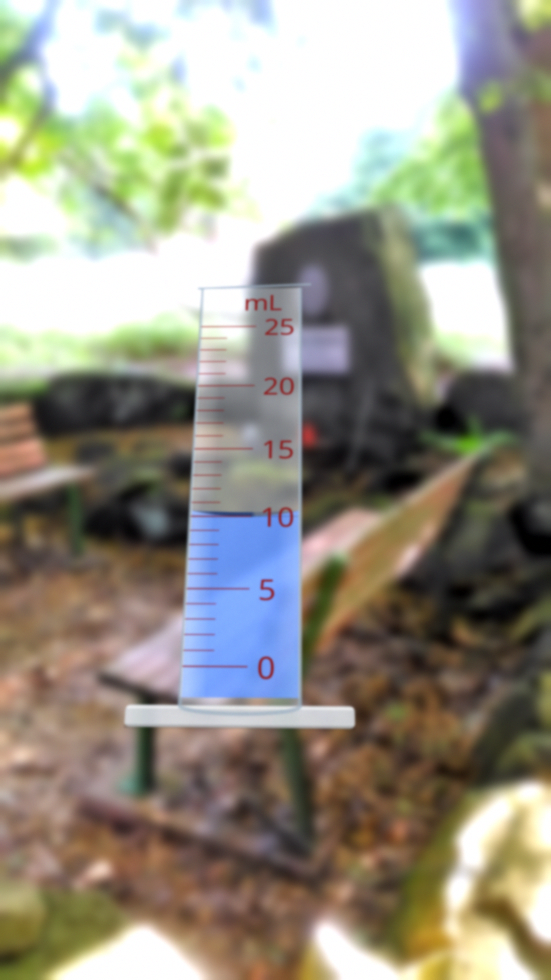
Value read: 10 mL
